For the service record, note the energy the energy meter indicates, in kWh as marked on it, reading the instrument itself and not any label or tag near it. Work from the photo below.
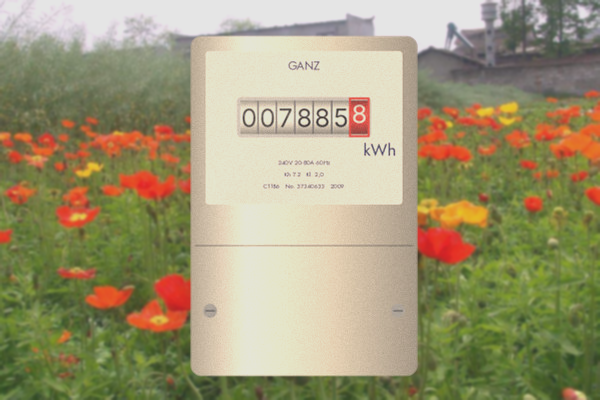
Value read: 7885.8 kWh
